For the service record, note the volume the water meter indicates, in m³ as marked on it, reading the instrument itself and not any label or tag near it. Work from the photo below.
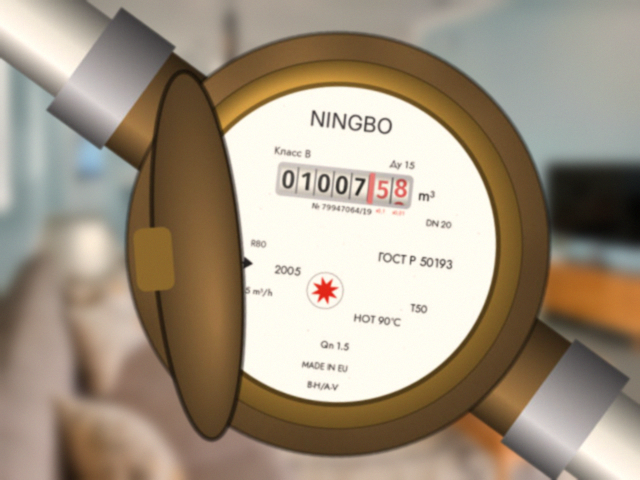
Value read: 1007.58 m³
